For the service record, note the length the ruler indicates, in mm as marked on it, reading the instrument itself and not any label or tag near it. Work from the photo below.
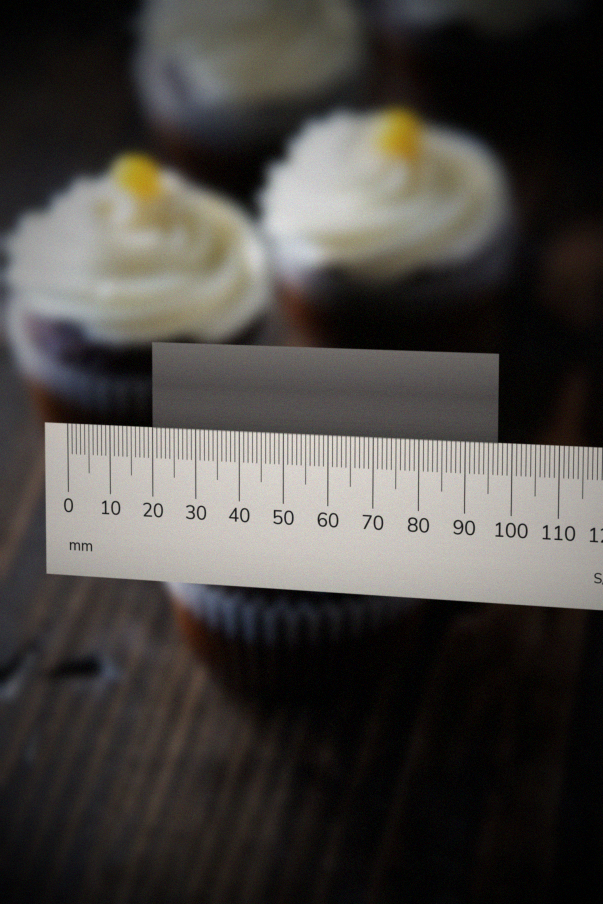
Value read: 77 mm
